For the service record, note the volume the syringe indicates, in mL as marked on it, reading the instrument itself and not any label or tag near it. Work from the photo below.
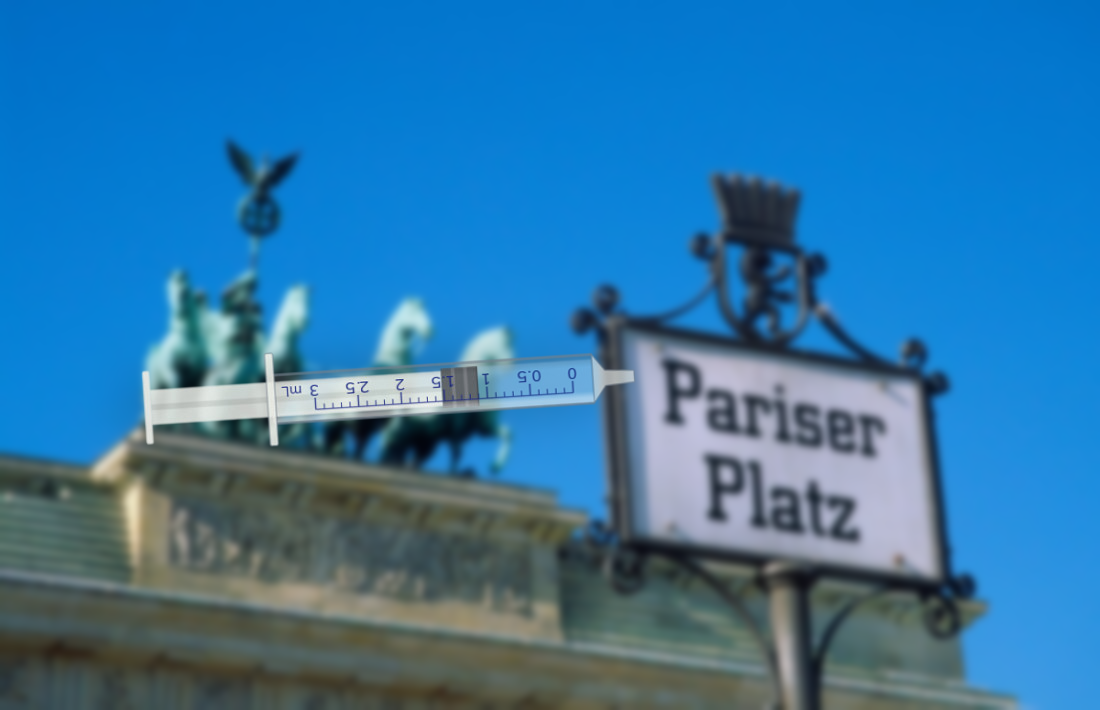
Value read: 1.1 mL
